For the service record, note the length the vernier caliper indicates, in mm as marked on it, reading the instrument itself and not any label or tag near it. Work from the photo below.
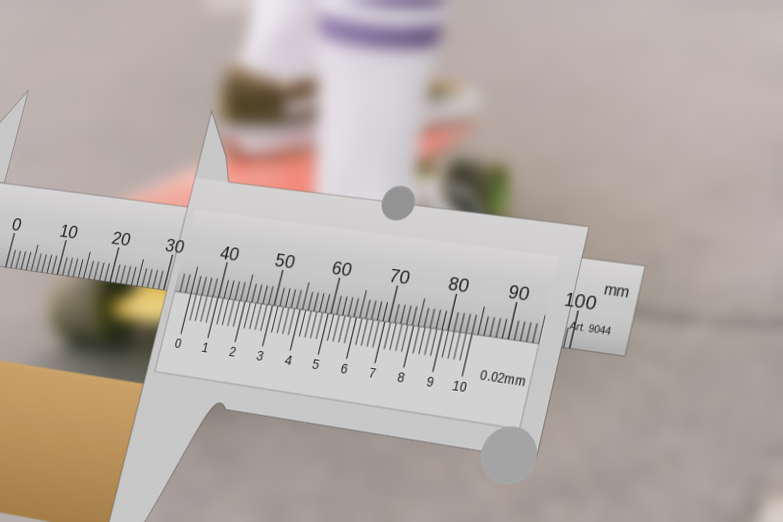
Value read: 35.0 mm
